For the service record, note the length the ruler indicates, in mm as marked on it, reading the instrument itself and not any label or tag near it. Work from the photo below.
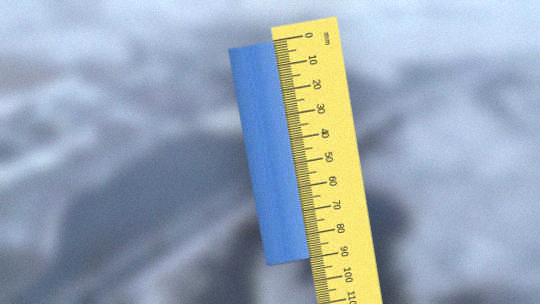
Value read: 90 mm
